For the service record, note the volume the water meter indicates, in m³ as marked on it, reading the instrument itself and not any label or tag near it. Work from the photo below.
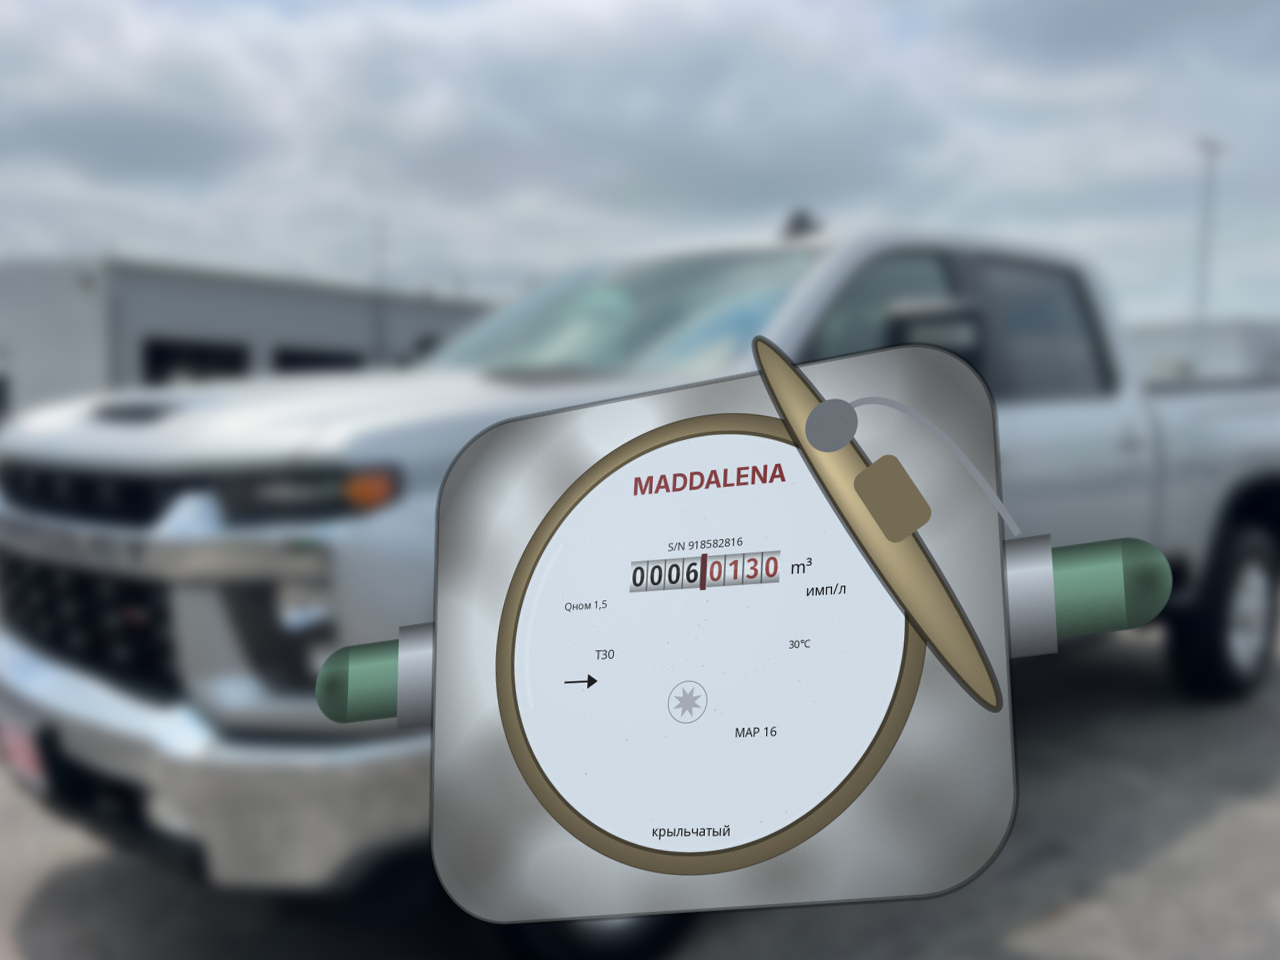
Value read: 6.0130 m³
